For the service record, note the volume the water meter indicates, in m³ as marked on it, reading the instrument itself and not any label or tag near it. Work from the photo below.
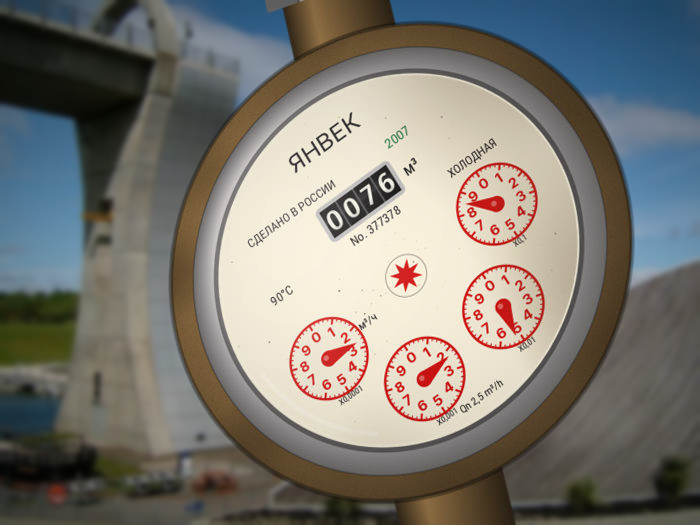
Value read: 76.8522 m³
